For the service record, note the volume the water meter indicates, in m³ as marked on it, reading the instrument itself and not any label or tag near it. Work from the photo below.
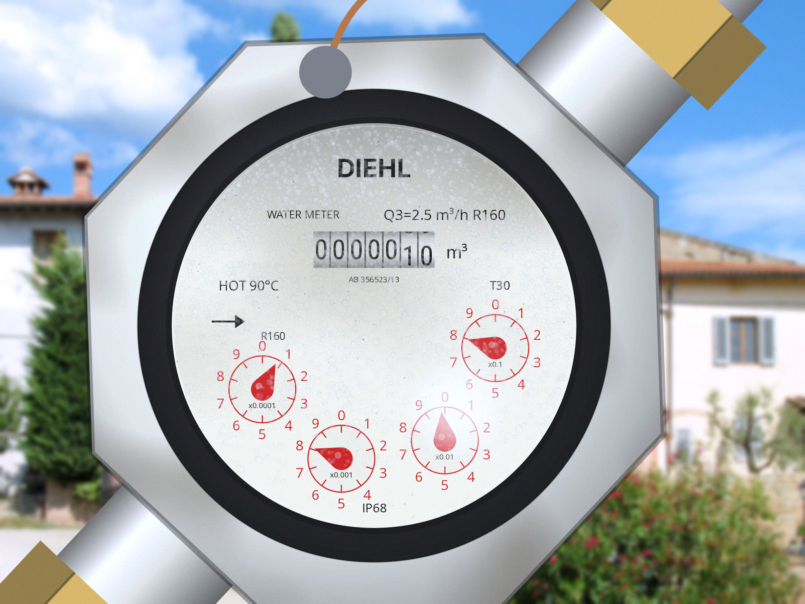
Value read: 9.7980 m³
